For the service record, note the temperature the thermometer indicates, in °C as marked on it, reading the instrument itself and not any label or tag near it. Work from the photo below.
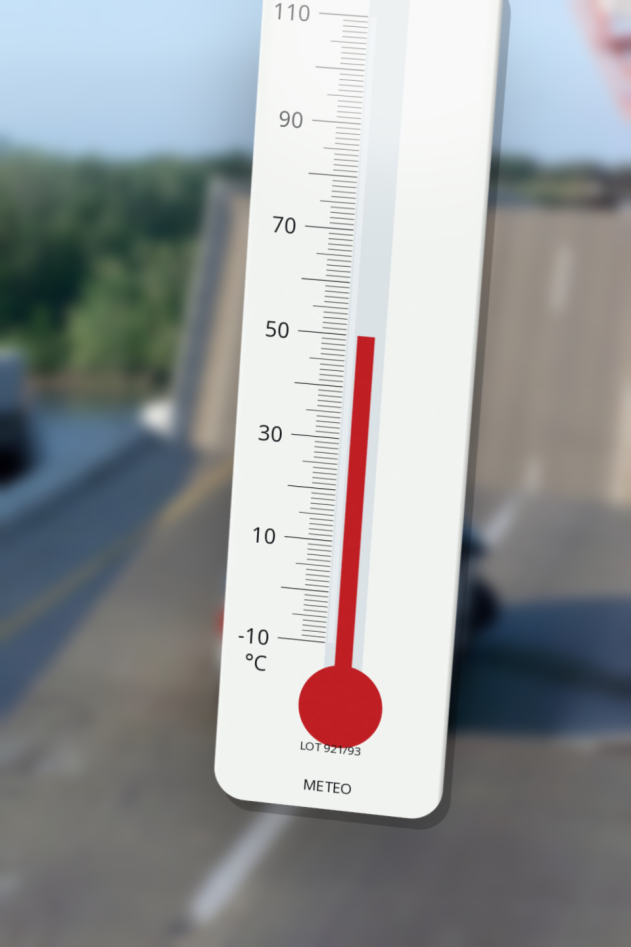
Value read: 50 °C
